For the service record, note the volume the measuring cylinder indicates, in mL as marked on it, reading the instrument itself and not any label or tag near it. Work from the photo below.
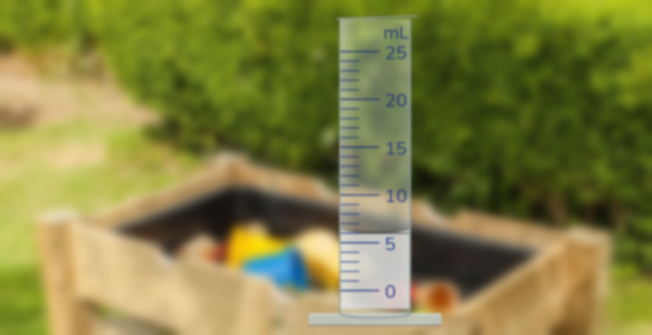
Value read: 6 mL
